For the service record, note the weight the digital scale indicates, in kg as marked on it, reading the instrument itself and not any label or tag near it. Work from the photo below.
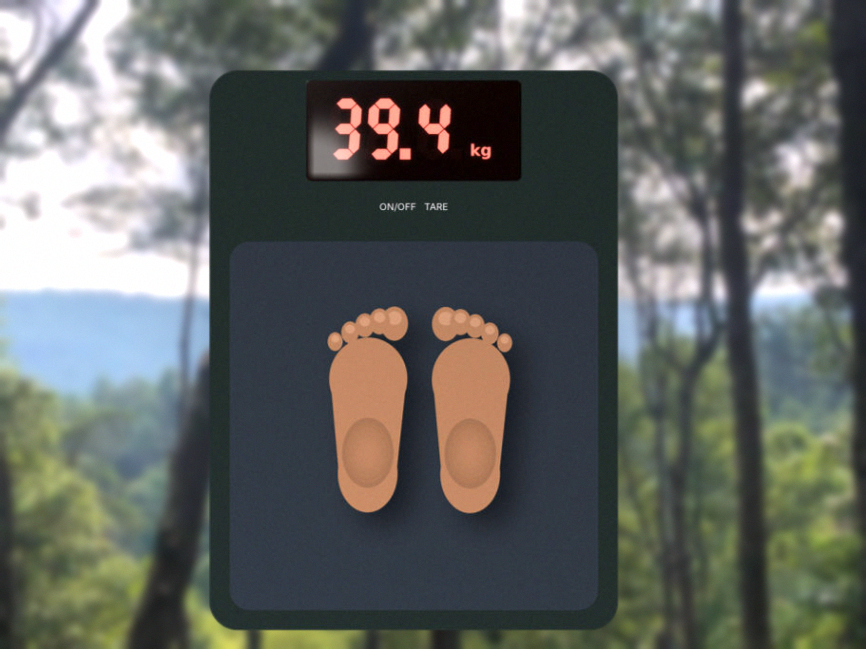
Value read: 39.4 kg
